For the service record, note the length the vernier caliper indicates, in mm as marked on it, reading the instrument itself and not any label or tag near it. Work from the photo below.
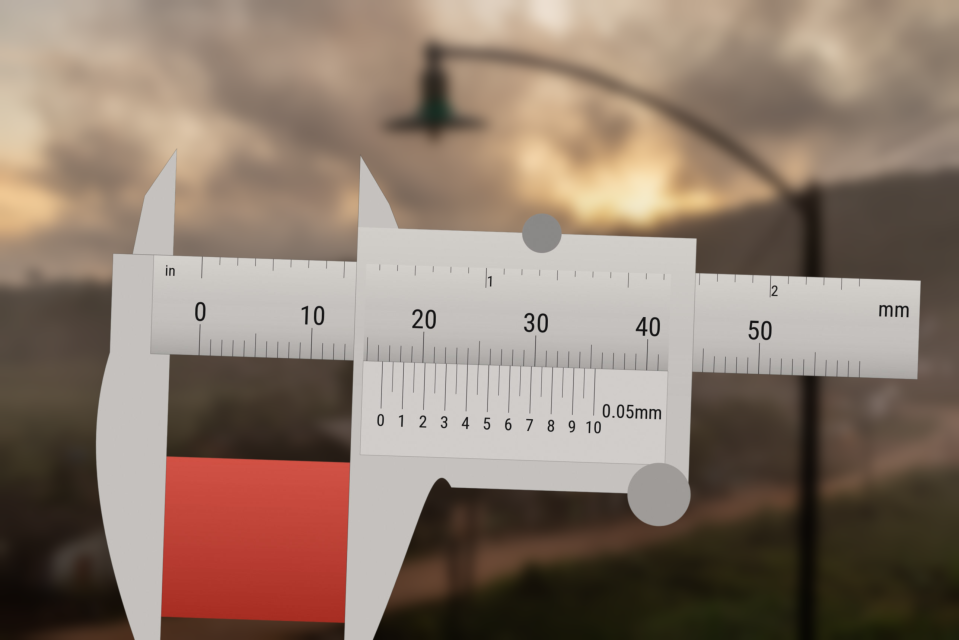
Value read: 16.4 mm
